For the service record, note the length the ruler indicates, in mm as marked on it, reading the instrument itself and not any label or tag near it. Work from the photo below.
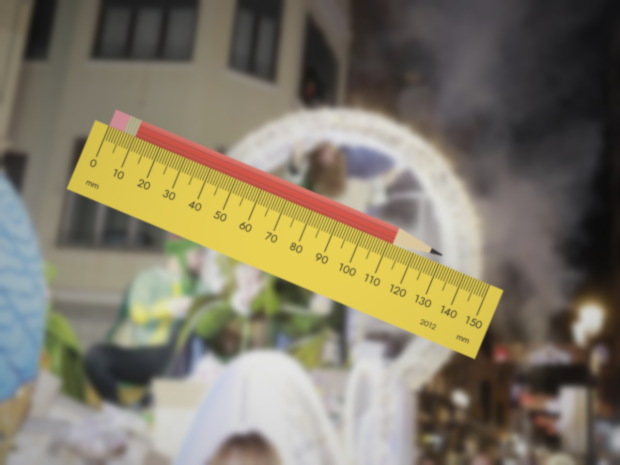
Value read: 130 mm
